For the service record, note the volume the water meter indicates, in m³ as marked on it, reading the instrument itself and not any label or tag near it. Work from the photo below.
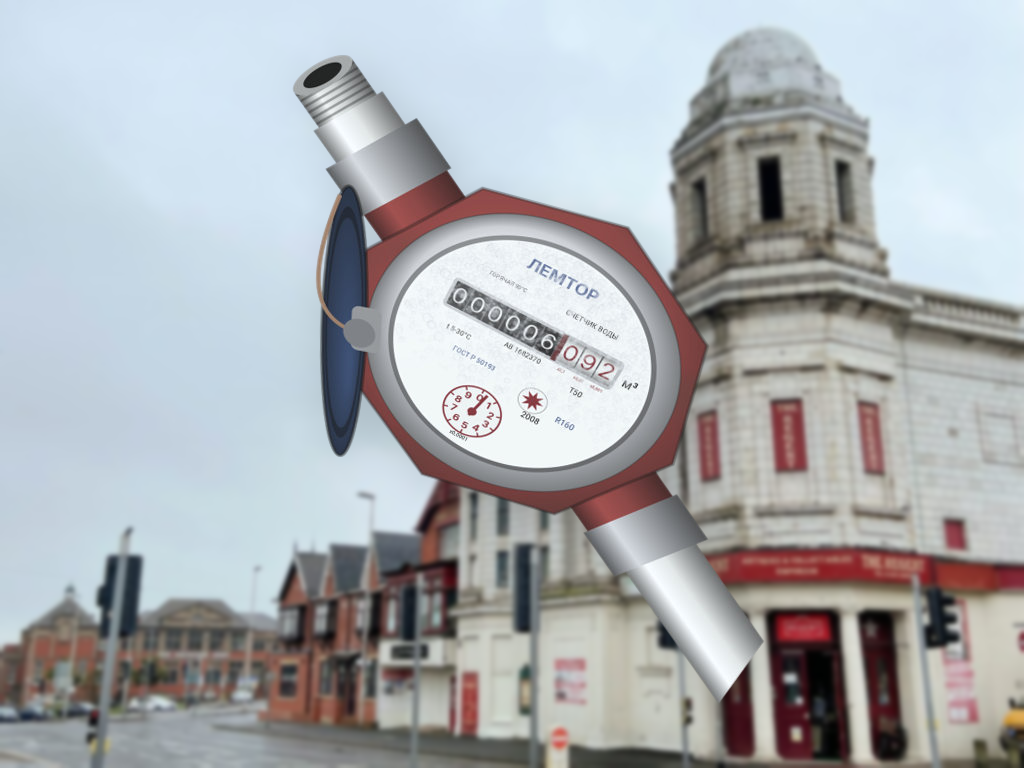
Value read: 6.0920 m³
